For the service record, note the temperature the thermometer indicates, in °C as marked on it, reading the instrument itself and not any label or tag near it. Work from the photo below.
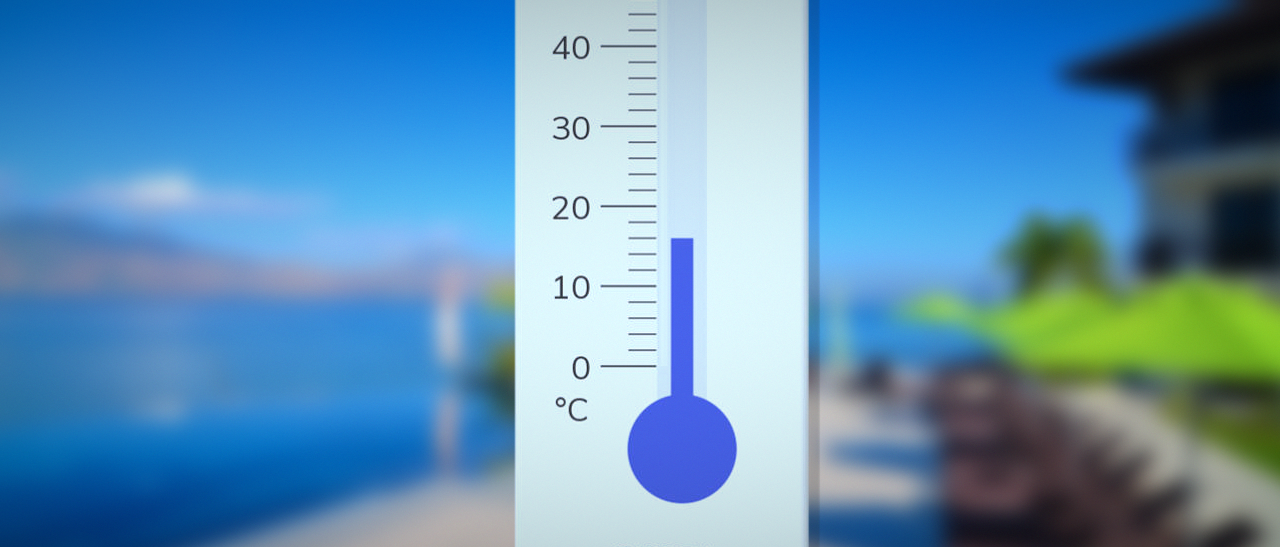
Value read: 16 °C
